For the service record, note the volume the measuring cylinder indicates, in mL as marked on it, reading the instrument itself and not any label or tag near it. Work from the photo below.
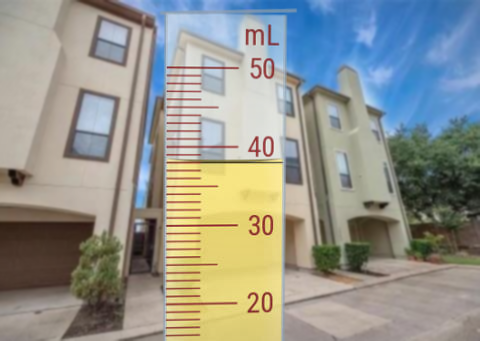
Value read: 38 mL
